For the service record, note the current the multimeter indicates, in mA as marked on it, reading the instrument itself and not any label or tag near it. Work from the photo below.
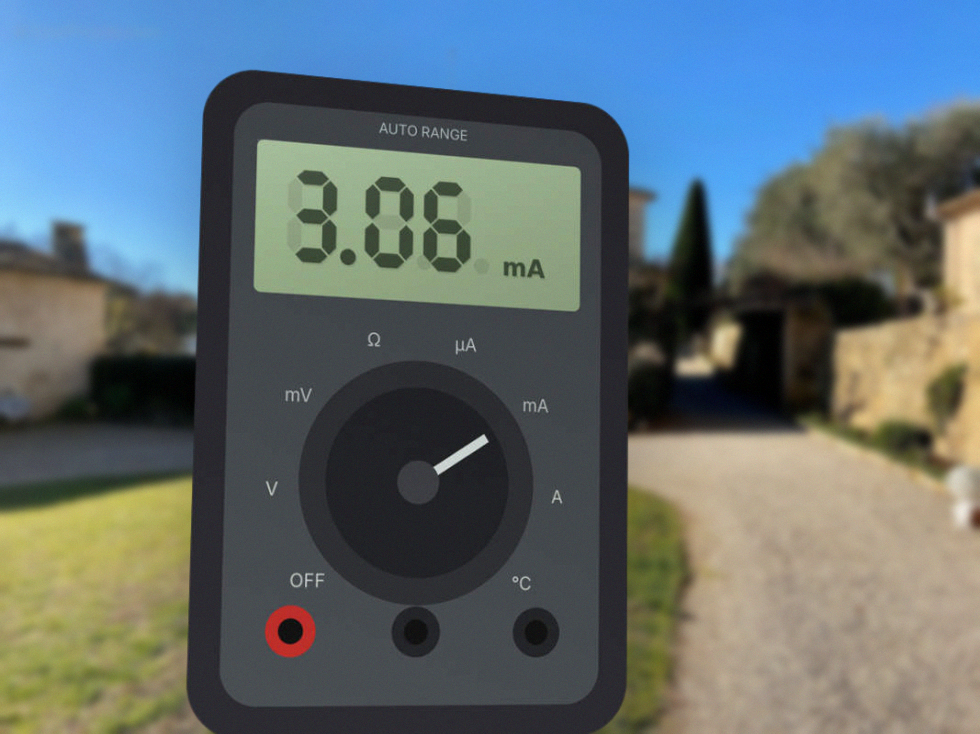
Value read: 3.06 mA
